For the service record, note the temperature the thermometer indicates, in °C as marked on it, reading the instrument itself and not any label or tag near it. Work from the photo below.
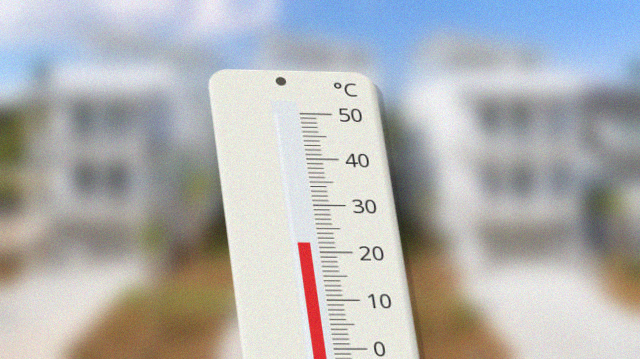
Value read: 22 °C
